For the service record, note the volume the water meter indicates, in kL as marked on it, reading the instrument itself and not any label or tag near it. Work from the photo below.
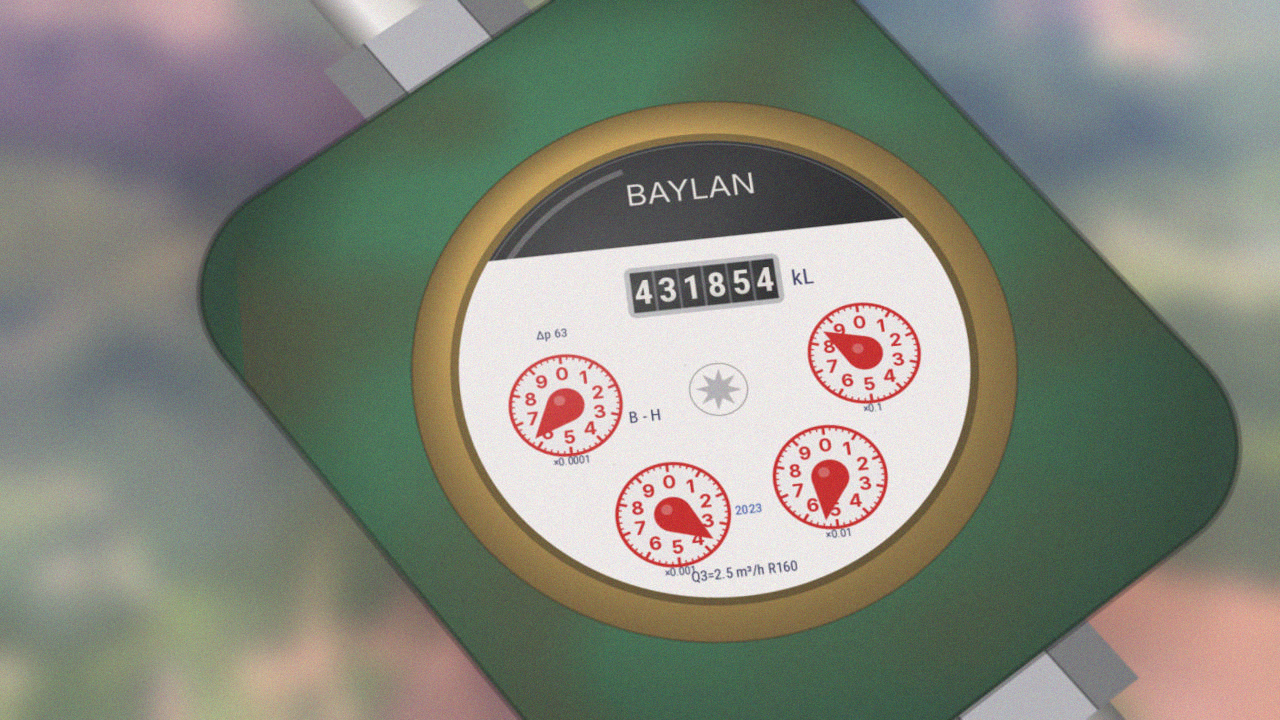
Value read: 431854.8536 kL
